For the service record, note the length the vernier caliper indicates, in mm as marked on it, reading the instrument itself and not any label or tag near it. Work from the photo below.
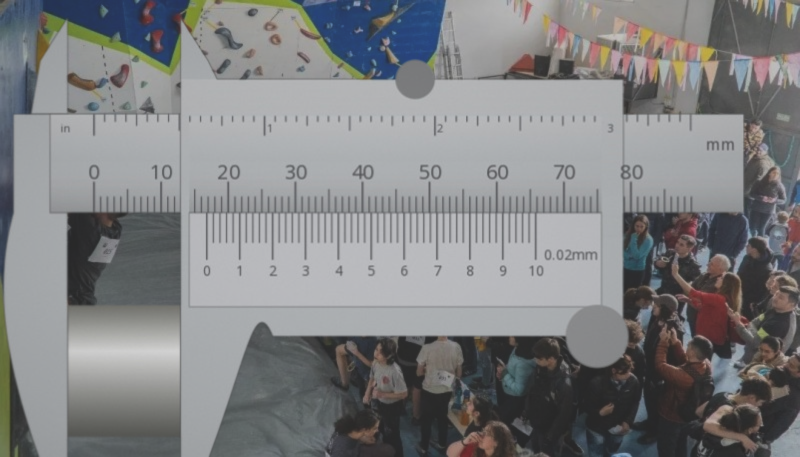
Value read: 16.8 mm
